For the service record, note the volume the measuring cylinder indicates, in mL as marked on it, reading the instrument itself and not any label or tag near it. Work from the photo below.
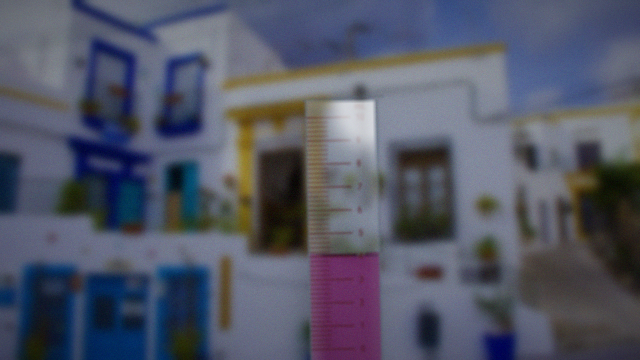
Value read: 4 mL
